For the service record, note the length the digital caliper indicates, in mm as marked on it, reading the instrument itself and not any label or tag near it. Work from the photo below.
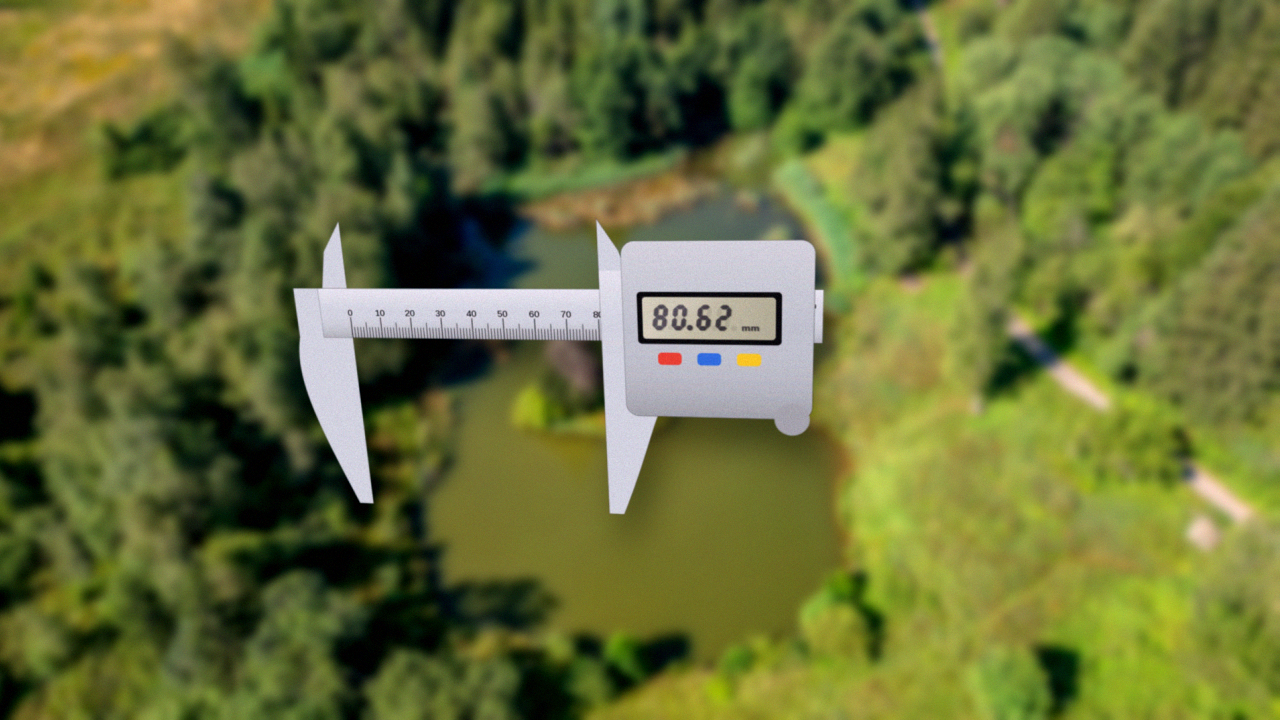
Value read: 80.62 mm
